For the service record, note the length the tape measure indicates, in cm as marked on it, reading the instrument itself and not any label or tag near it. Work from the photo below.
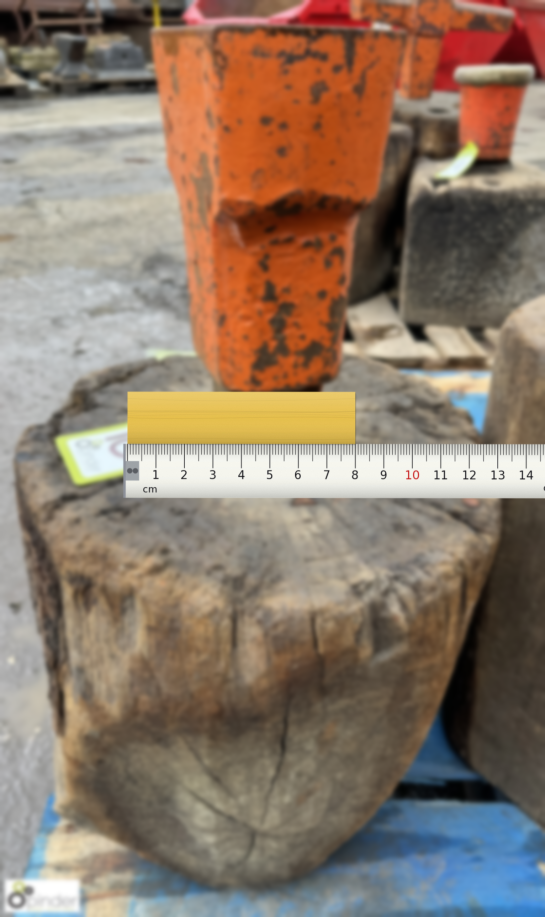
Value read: 8 cm
